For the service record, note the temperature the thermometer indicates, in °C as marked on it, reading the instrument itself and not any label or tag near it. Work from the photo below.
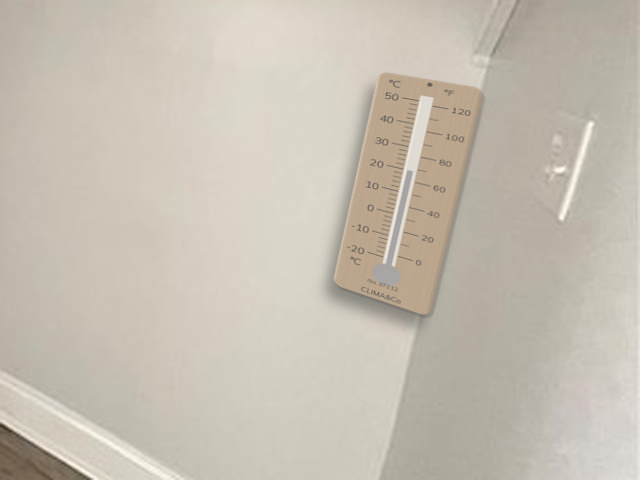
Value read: 20 °C
